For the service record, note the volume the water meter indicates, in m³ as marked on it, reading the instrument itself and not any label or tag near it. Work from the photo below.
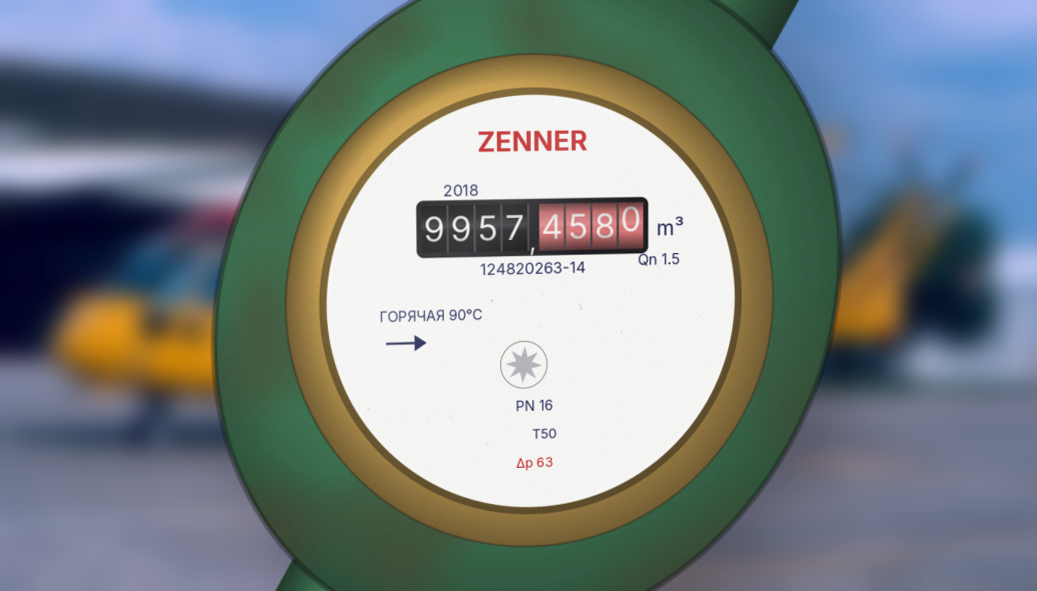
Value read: 9957.4580 m³
